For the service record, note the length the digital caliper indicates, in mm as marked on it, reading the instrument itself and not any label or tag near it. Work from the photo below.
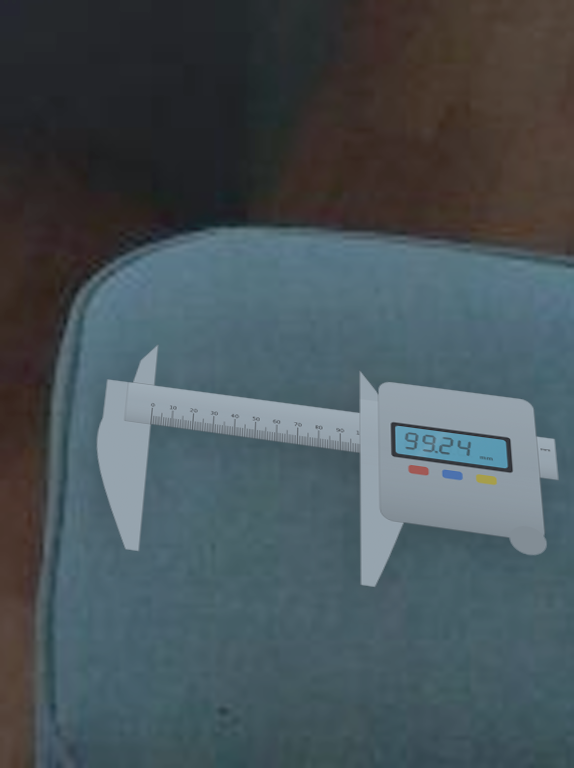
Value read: 99.24 mm
